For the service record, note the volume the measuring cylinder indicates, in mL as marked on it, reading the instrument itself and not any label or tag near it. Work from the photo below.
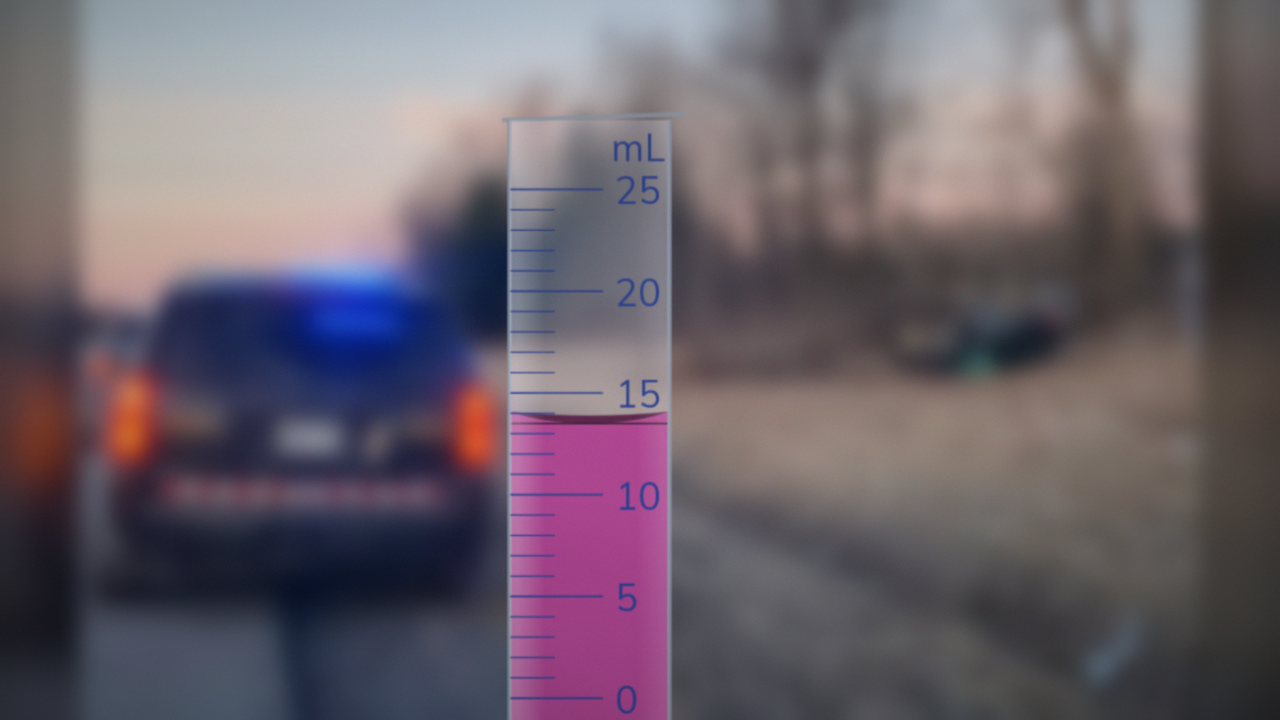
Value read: 13.5 mL
